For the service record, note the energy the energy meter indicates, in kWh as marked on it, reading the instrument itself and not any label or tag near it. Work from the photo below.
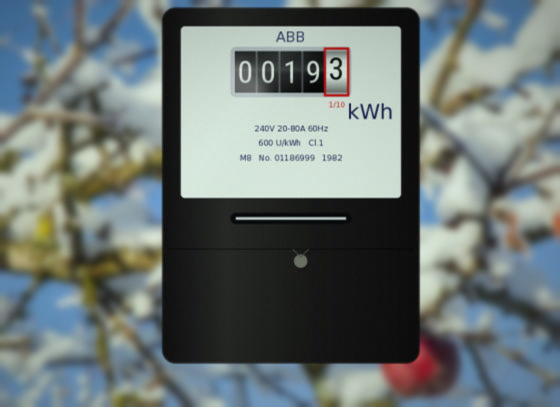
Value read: 19.3 kWh
